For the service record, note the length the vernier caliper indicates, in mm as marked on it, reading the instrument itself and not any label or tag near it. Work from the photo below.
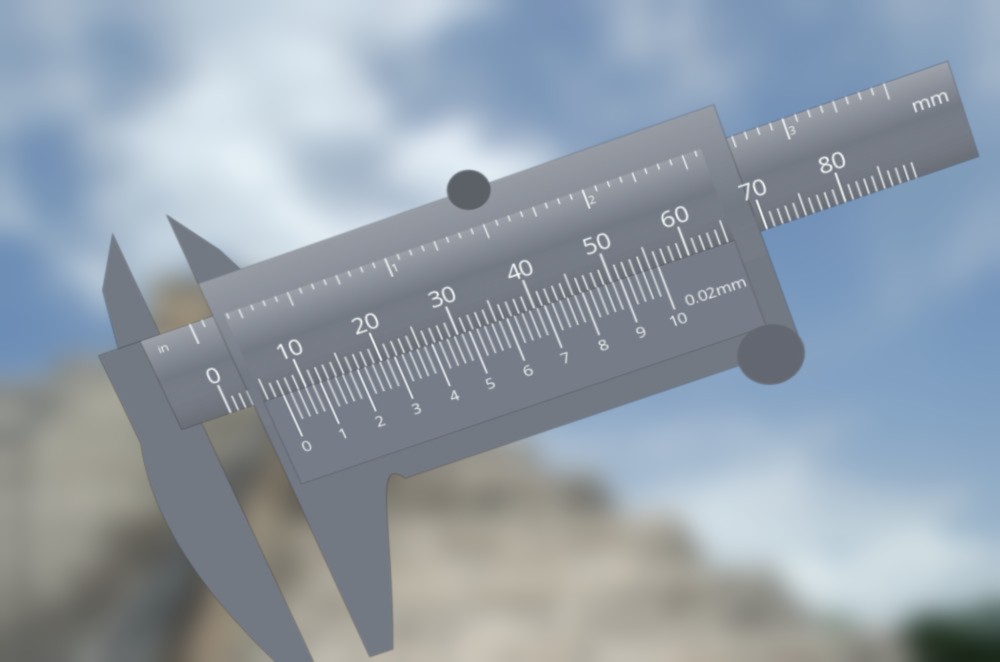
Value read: 7.0 mm
